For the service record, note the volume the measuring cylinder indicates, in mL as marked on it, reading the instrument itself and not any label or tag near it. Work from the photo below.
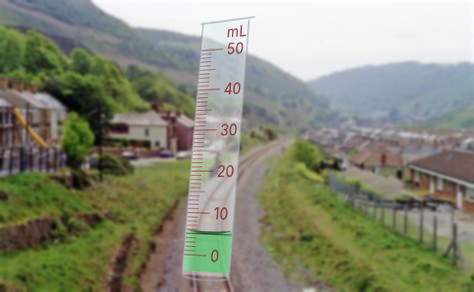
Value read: 5 mL
